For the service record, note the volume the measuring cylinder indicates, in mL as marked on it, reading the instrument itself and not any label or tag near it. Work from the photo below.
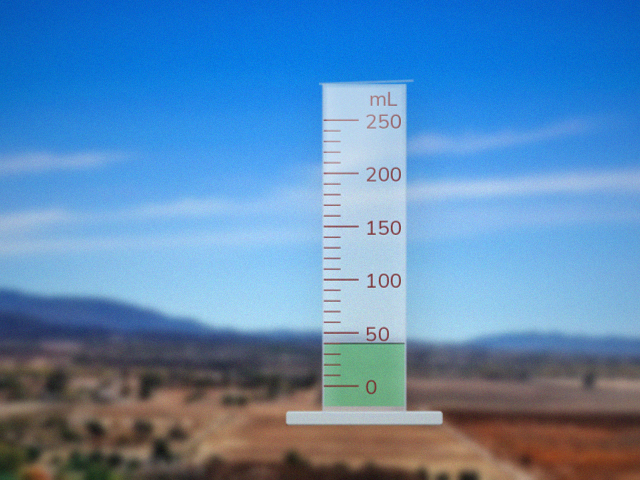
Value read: 40 mL
